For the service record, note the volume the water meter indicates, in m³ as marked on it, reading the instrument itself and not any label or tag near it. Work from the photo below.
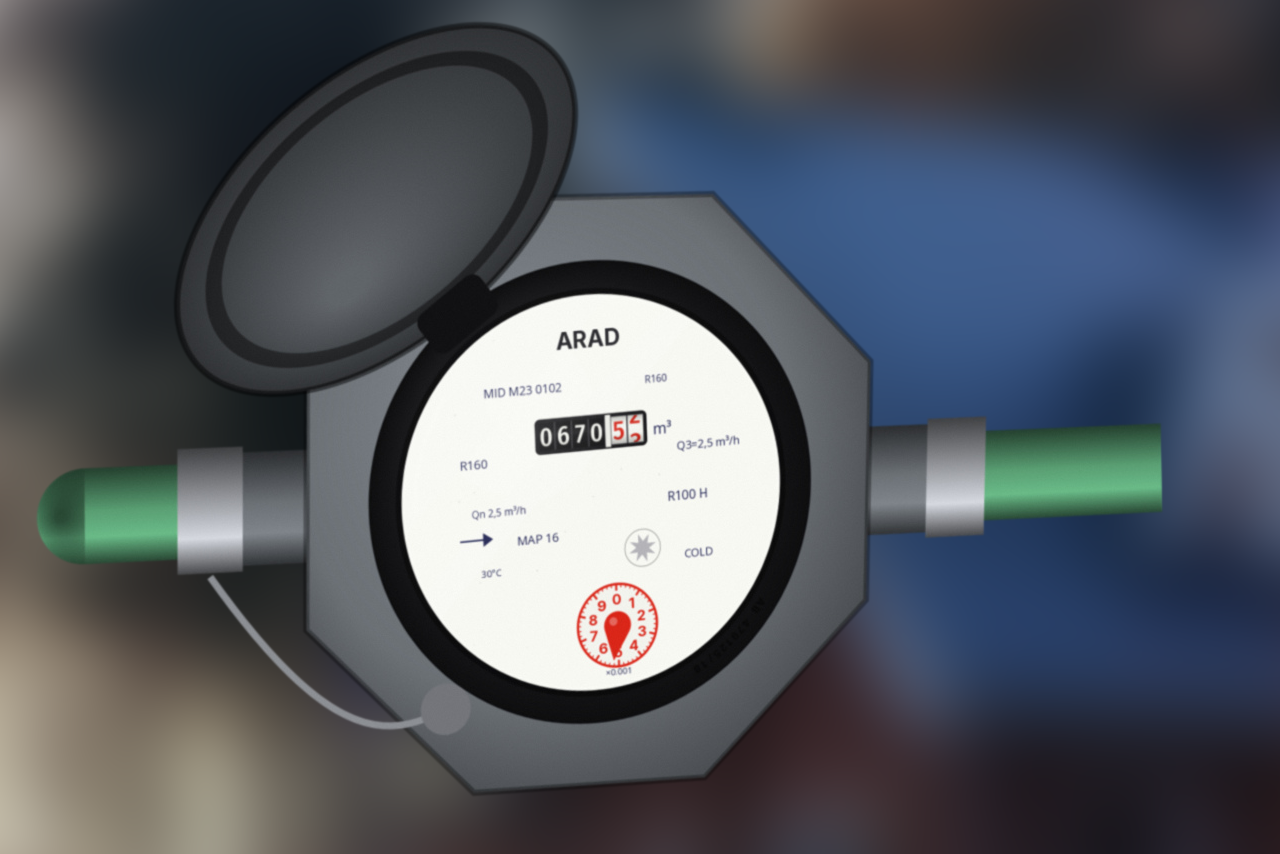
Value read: 670.525 m³
